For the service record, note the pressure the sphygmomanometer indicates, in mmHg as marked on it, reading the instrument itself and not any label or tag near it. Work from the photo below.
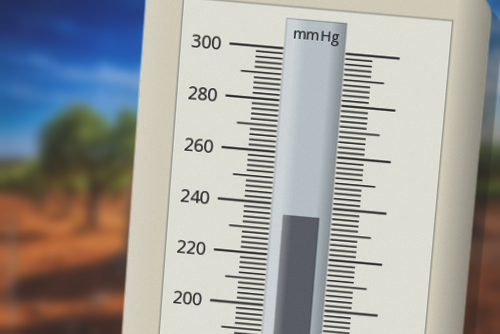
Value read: 236 mmHg
